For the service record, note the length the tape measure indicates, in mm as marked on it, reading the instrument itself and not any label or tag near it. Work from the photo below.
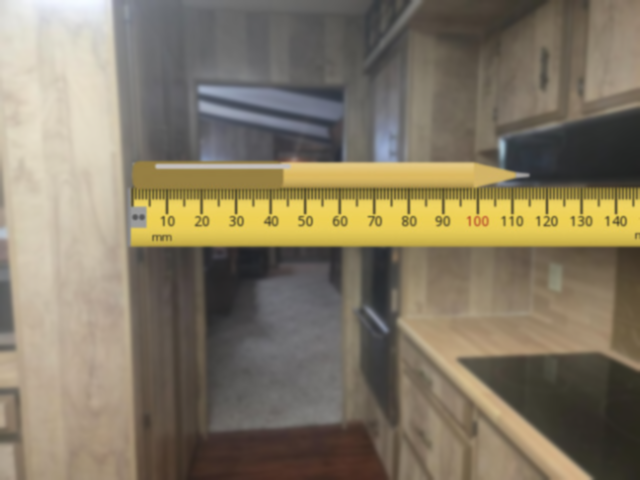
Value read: 115 mm
